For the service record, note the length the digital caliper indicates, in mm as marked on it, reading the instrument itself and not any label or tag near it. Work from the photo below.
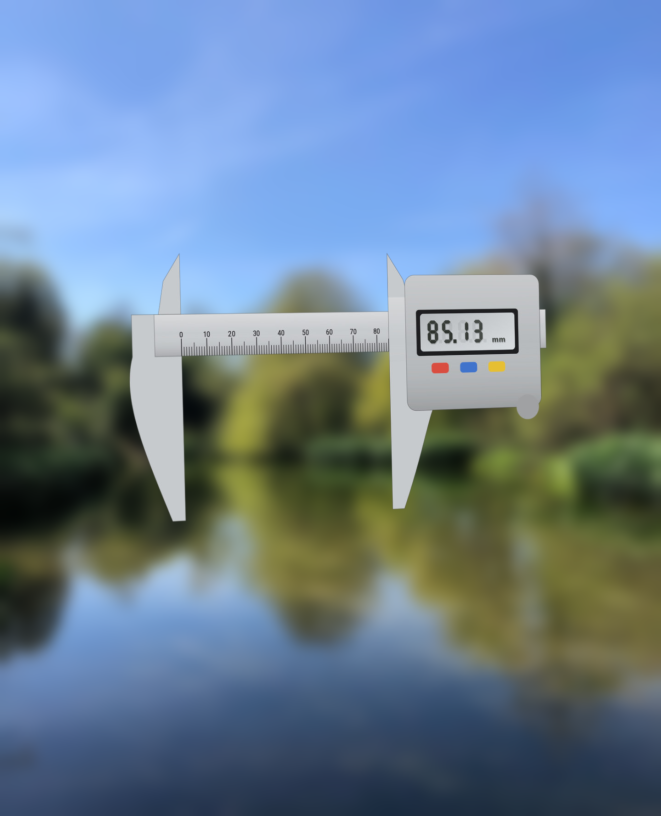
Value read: 85.13 mm
